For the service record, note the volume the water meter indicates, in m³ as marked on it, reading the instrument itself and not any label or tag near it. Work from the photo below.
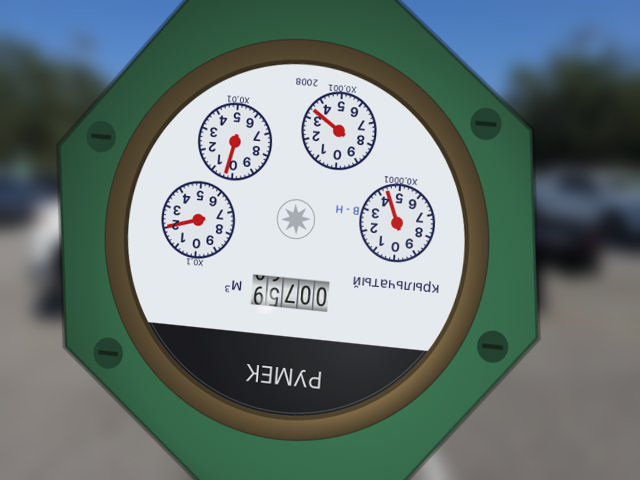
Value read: 759.2034 m³
